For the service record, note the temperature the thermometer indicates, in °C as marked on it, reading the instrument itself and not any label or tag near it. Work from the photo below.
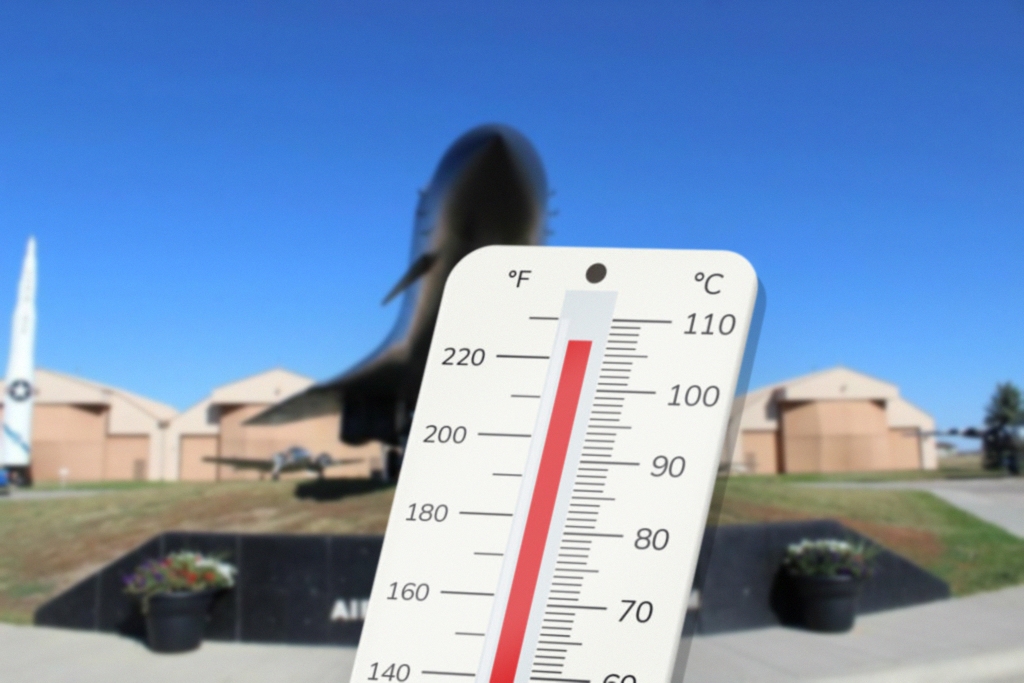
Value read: 107 °C
